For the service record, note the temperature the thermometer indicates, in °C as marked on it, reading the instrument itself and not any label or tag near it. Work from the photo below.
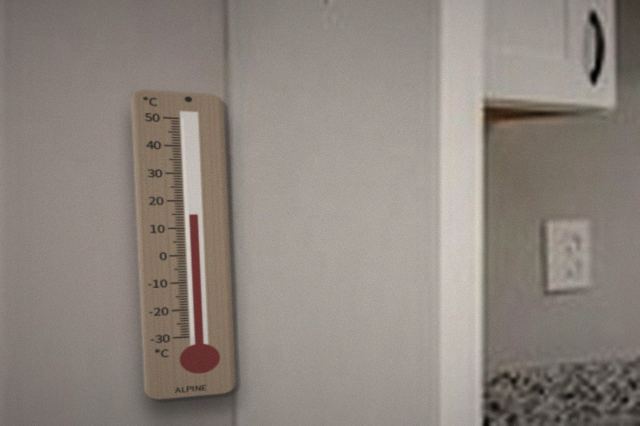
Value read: 15 °C
